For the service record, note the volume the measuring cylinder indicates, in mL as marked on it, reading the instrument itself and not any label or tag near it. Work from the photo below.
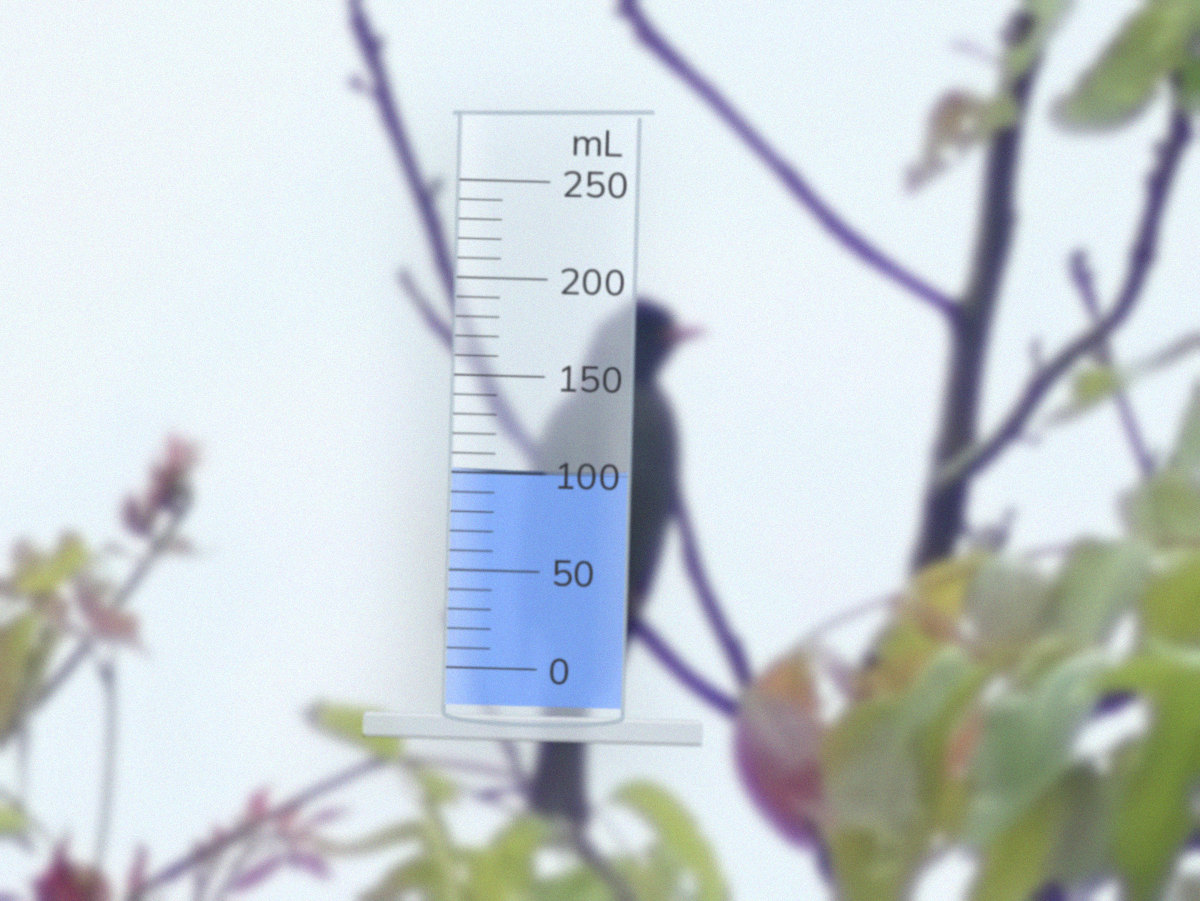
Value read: 100 mL
